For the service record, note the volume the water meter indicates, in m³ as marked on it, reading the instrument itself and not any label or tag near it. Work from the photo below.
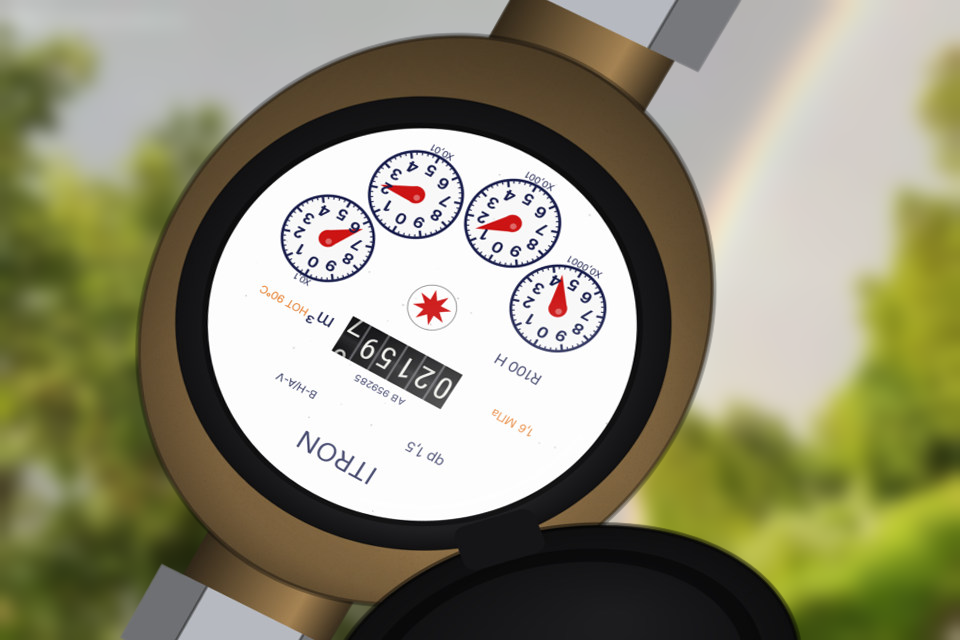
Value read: 21596.6214 m³
